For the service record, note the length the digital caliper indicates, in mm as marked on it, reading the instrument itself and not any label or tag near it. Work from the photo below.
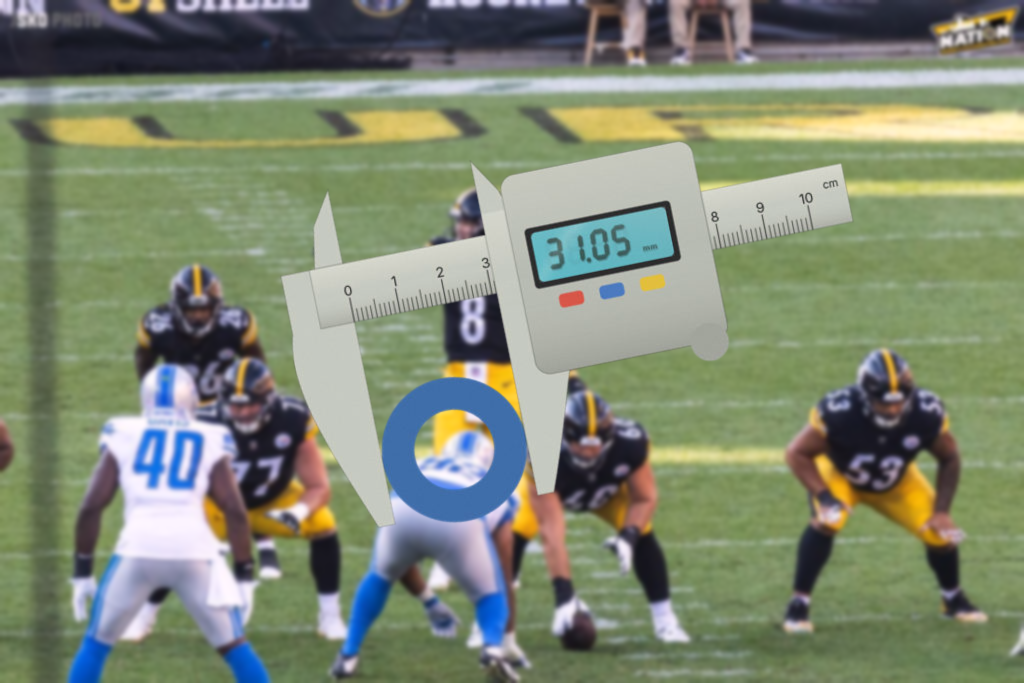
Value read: 31.05 mm
